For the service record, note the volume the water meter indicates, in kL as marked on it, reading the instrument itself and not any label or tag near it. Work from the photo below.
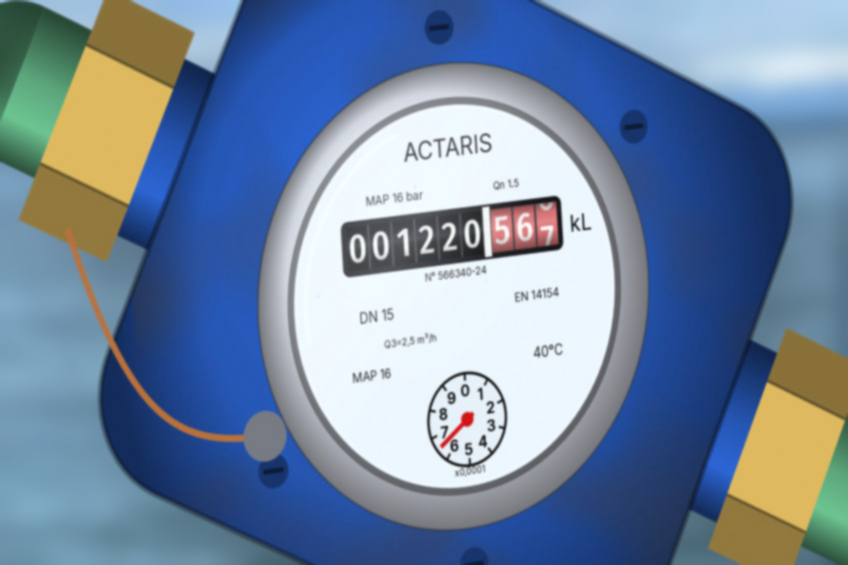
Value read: 1220.5666 kL
